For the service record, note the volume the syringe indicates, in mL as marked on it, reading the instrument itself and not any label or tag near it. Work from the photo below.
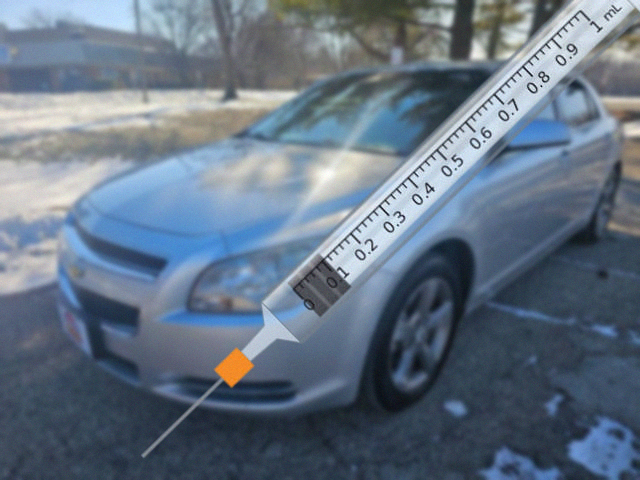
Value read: 0 mL
